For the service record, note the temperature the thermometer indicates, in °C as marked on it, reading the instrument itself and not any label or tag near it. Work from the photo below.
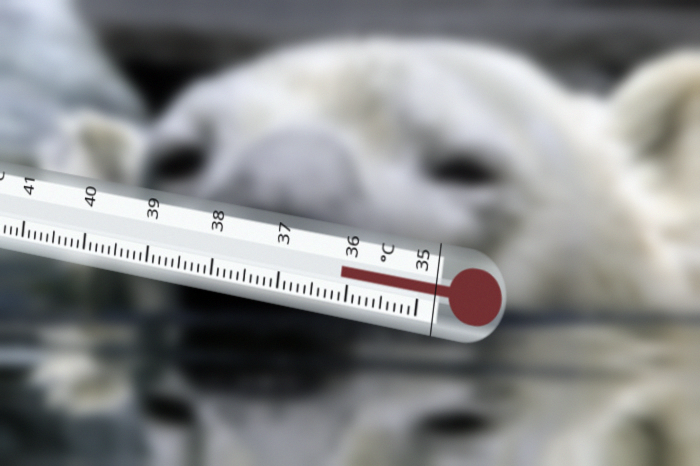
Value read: 36.1 °C
